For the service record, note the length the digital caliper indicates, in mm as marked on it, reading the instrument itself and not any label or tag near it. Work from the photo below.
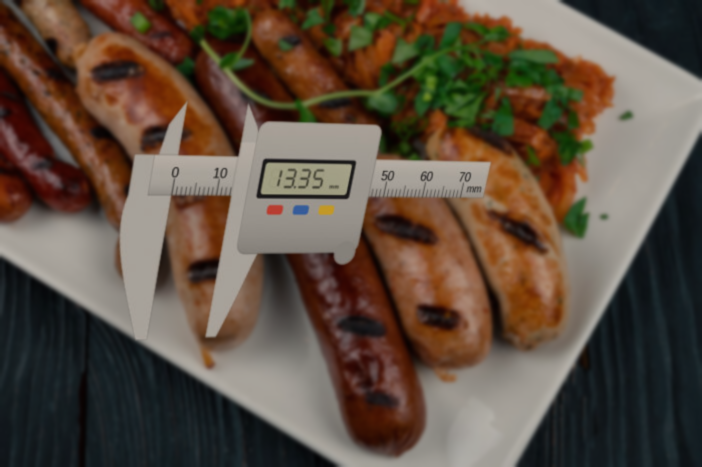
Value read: 13.35 mm
